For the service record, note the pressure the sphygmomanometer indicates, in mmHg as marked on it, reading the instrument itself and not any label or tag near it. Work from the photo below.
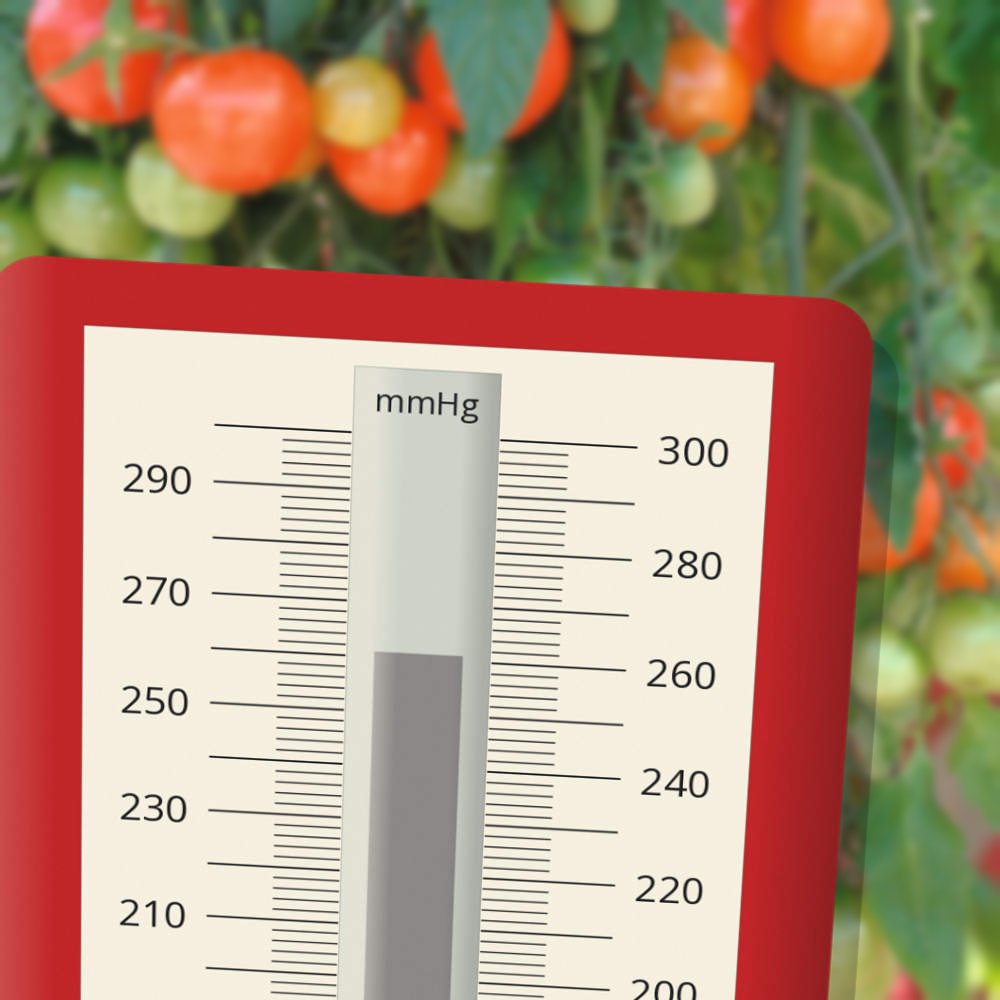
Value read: 261 mmHg
